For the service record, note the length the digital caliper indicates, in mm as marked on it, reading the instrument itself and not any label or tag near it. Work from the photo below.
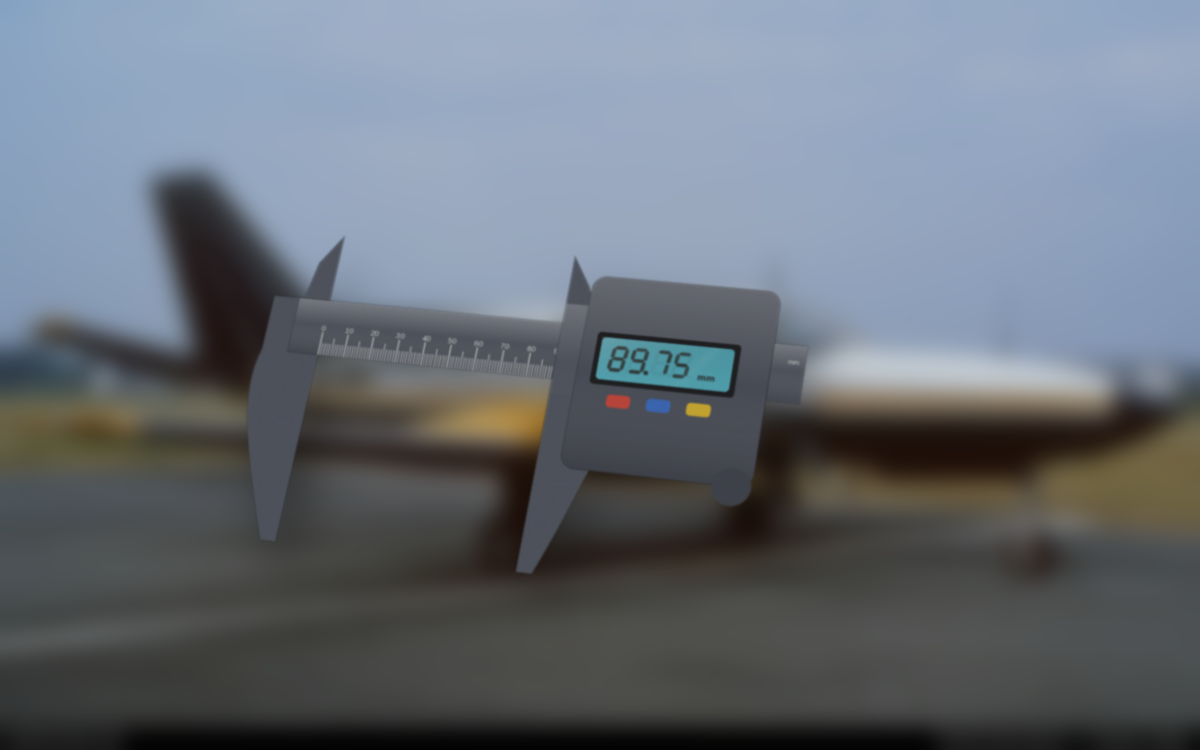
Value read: 89.75 mm
